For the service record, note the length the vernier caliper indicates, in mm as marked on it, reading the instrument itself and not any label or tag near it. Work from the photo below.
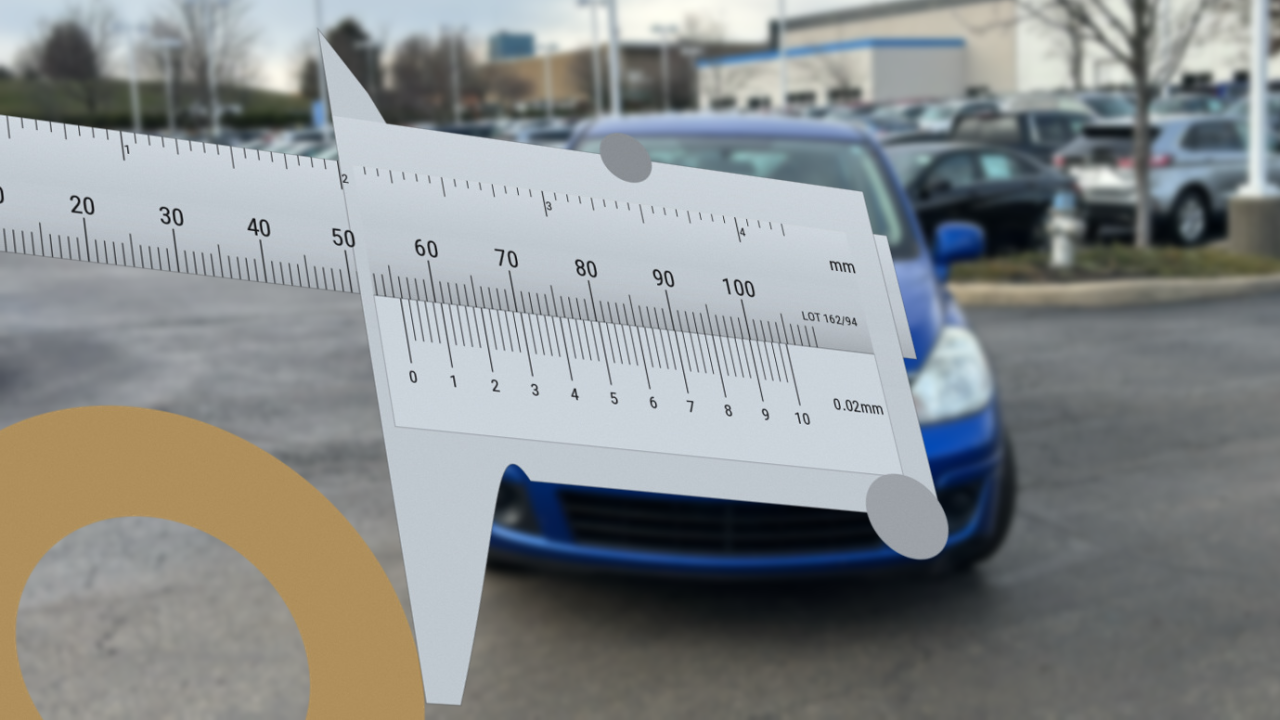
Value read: 55.8 mm
